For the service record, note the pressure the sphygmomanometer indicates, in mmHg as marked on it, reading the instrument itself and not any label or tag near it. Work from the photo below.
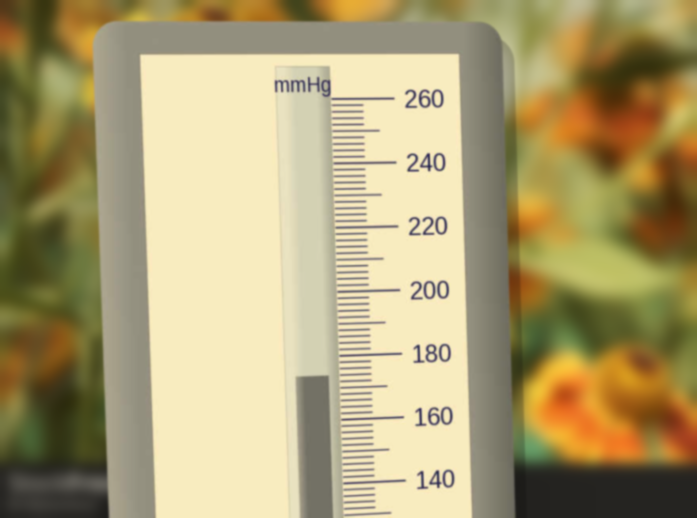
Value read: 174 mmHg
